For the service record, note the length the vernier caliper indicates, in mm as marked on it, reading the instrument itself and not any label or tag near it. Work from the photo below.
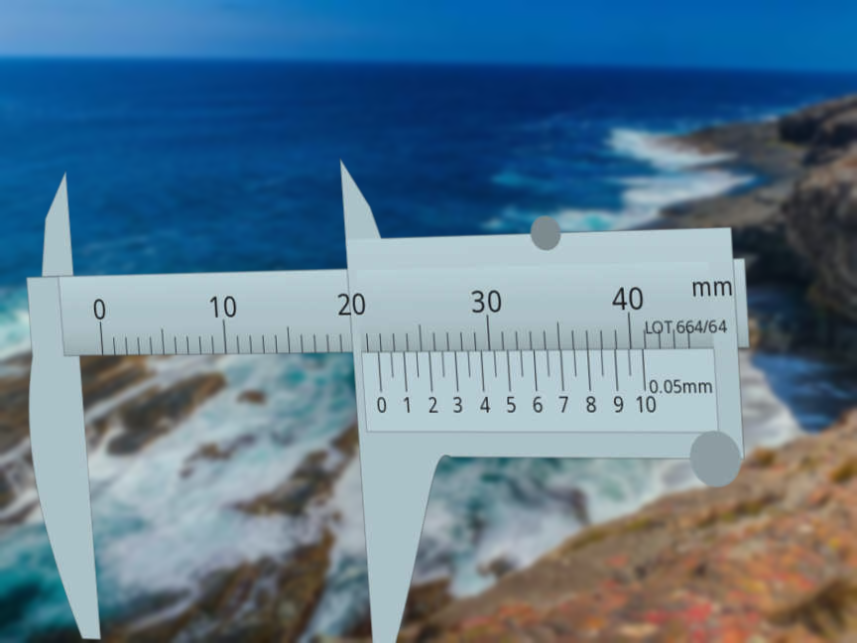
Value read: 21.8 mm
